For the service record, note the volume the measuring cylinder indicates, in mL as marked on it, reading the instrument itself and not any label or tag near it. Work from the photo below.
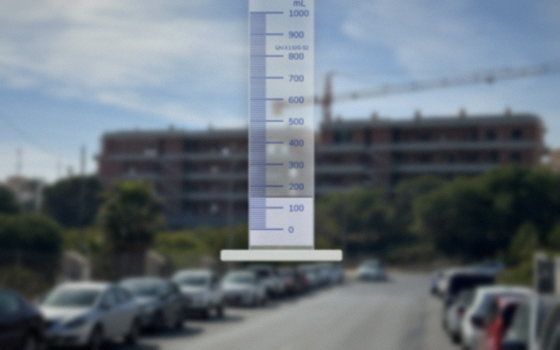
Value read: 150 mL
